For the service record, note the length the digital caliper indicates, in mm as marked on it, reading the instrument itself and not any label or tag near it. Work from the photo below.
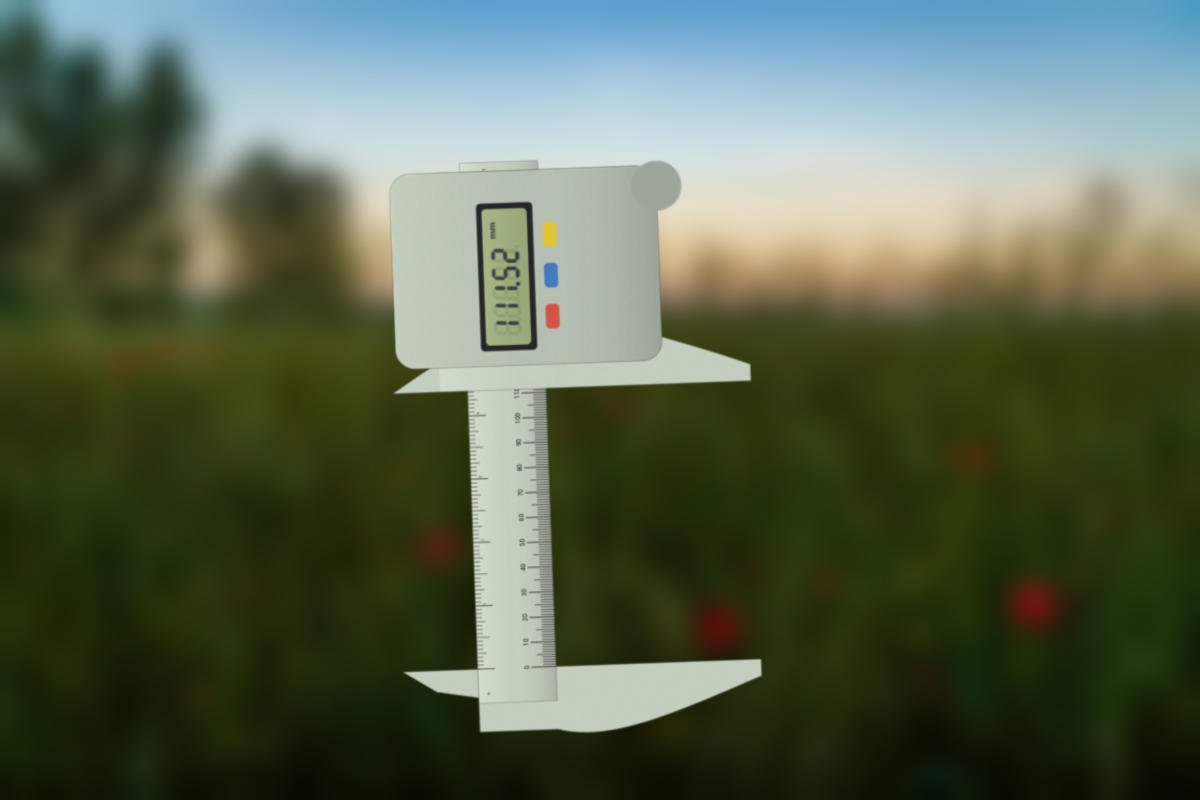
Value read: 111.52 mm
